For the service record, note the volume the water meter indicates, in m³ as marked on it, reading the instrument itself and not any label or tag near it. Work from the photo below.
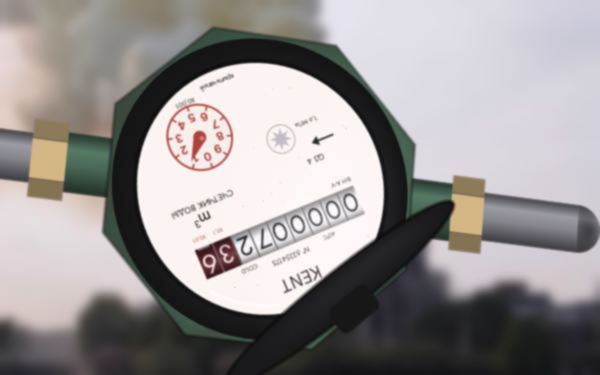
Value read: 72.361 m³
